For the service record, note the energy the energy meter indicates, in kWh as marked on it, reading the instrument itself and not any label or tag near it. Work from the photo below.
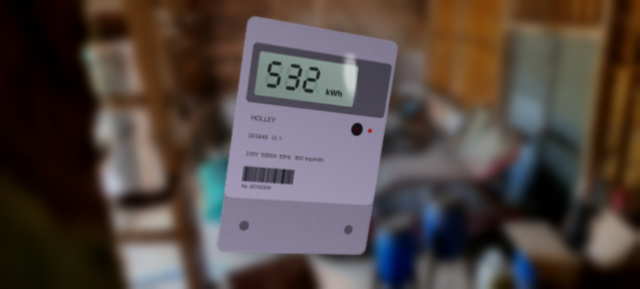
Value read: 532 kWh
